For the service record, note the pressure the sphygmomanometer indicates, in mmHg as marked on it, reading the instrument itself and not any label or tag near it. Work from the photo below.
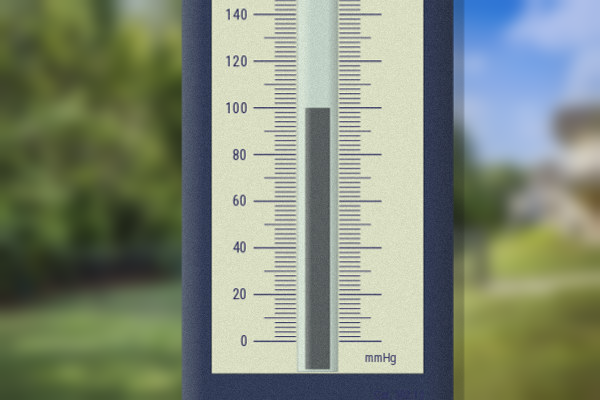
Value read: 100 mmHg
